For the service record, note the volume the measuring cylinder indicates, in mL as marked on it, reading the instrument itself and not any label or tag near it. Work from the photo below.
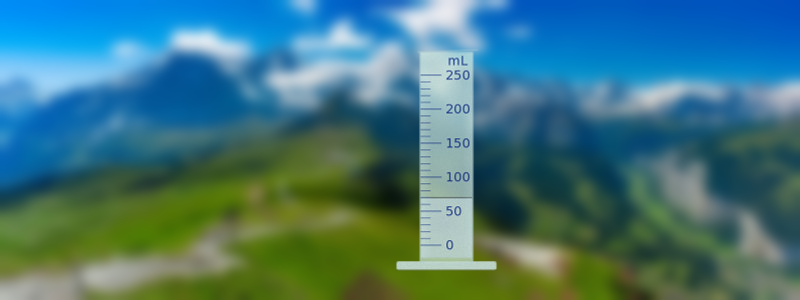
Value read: 70 mL
